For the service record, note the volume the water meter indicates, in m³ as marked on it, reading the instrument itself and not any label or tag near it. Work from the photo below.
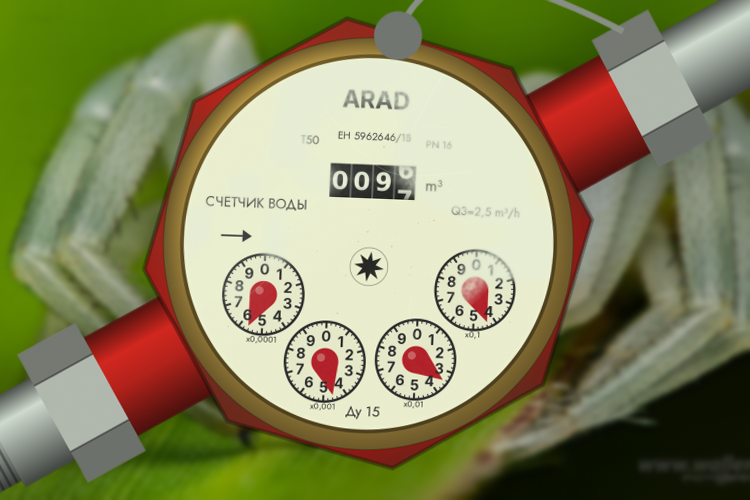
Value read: 96.4345 m³
